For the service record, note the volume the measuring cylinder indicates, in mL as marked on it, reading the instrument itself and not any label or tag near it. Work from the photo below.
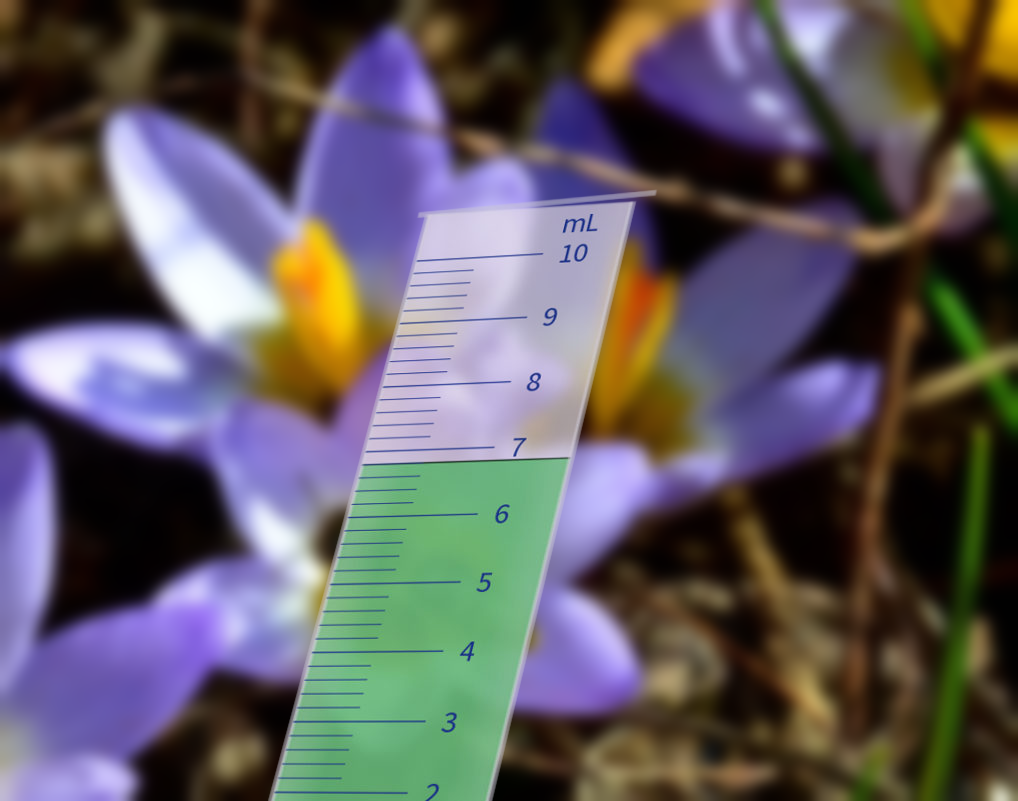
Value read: 6.8 mL
